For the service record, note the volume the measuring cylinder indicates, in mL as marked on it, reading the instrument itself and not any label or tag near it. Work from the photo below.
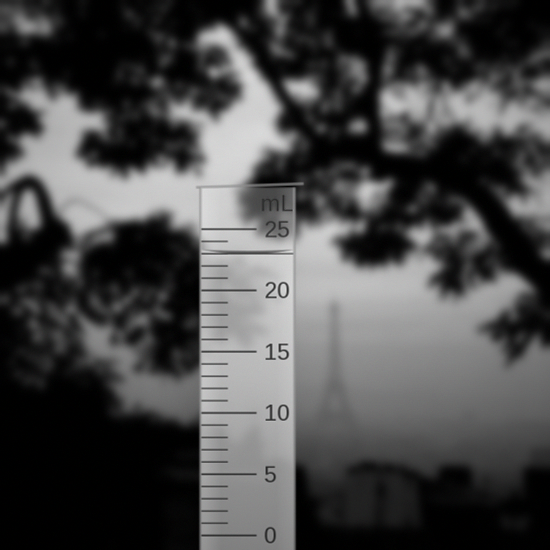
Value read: 23 mL
